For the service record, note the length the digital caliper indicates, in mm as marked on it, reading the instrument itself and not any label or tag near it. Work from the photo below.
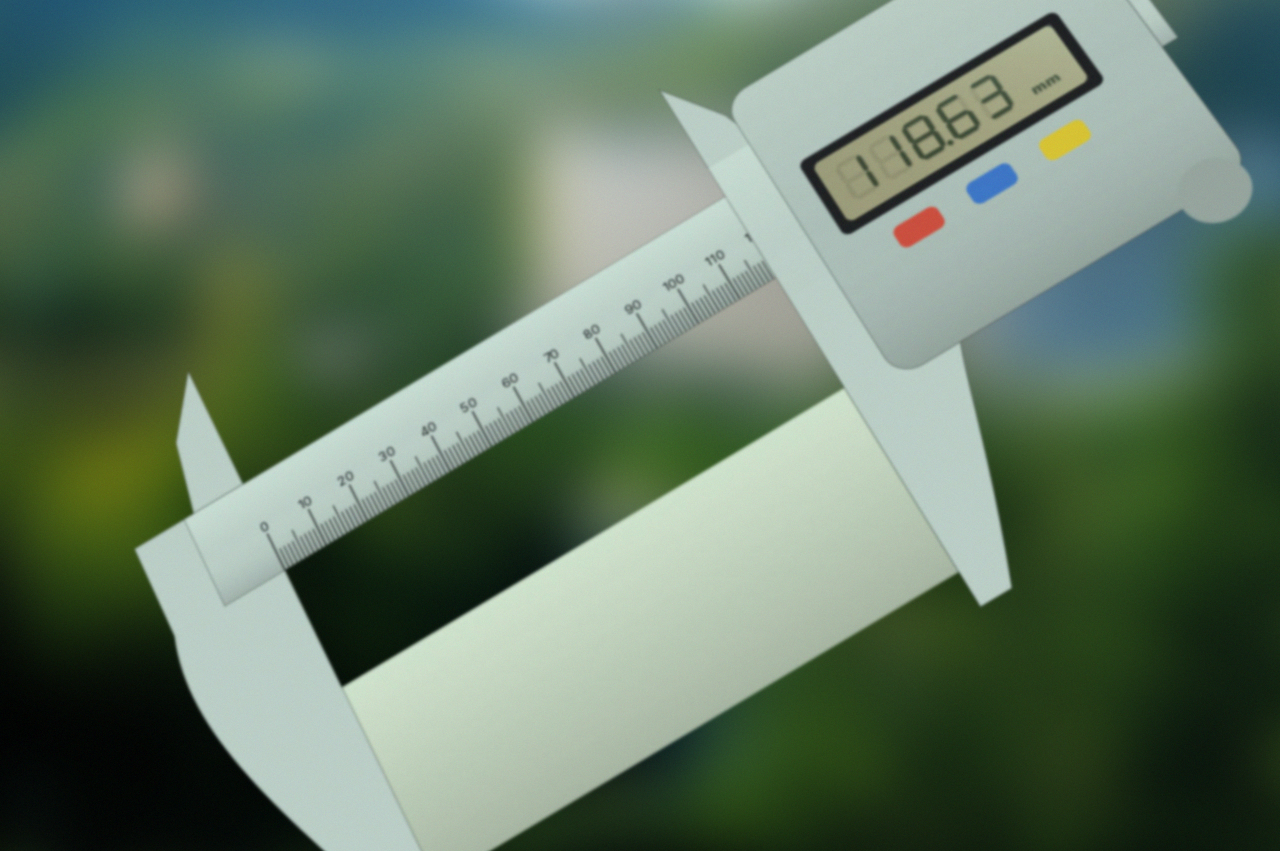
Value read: 118.63 mm
